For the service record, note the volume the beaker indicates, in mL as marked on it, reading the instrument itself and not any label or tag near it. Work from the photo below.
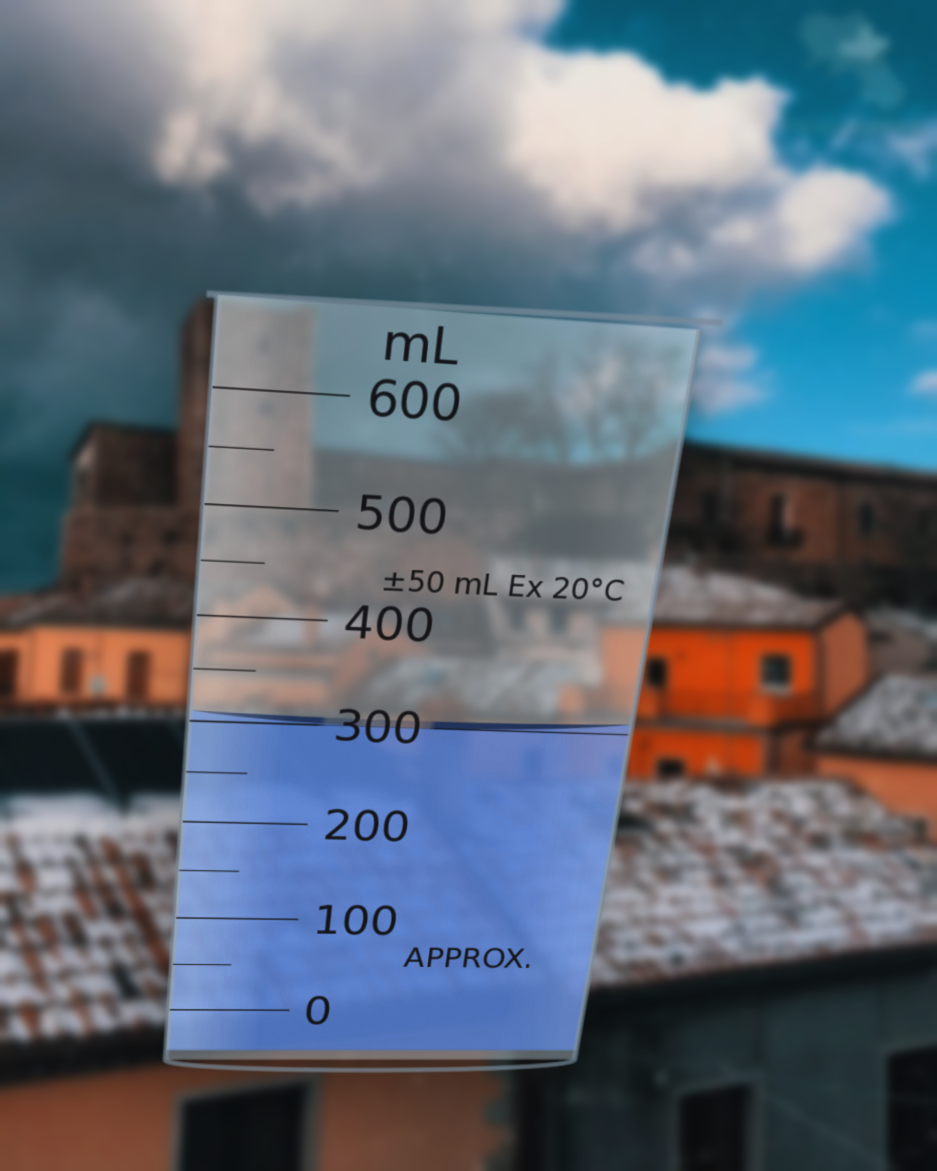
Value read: 300 mL
